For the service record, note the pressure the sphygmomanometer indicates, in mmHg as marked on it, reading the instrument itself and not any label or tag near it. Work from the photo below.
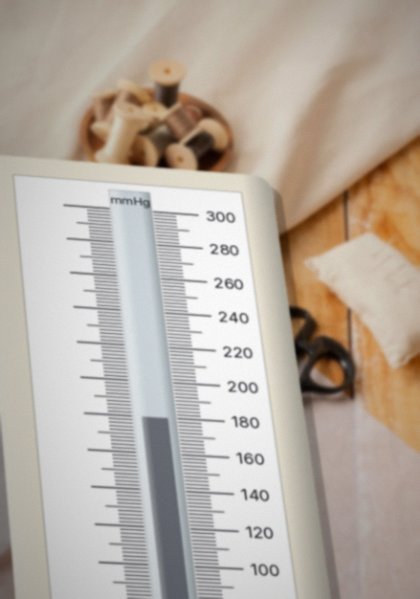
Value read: 180 mmHg
